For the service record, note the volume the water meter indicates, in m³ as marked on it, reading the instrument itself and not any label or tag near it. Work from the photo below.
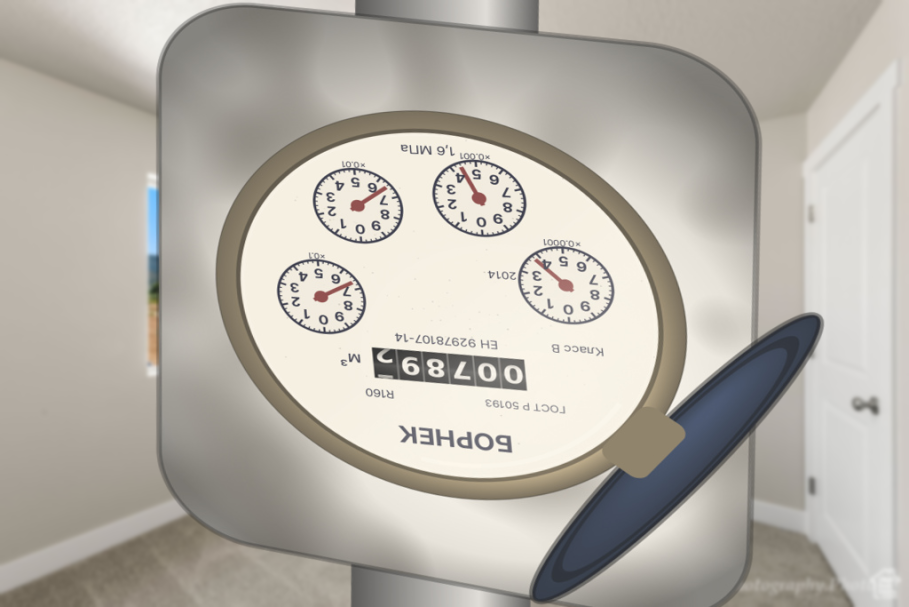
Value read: 7891.6643 m³
